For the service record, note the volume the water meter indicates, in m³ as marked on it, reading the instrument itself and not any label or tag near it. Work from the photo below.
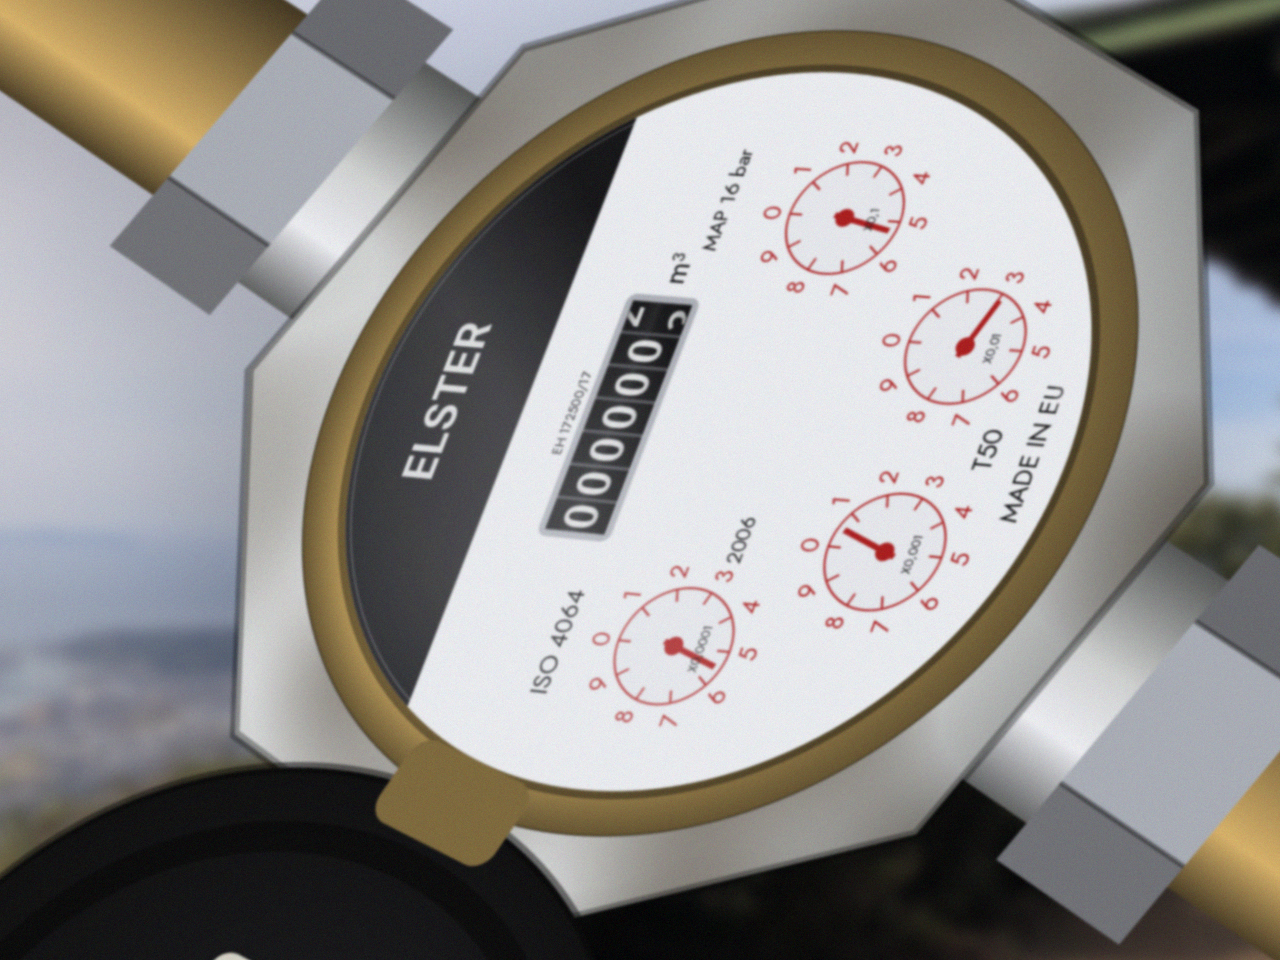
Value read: 2.5305 m³
